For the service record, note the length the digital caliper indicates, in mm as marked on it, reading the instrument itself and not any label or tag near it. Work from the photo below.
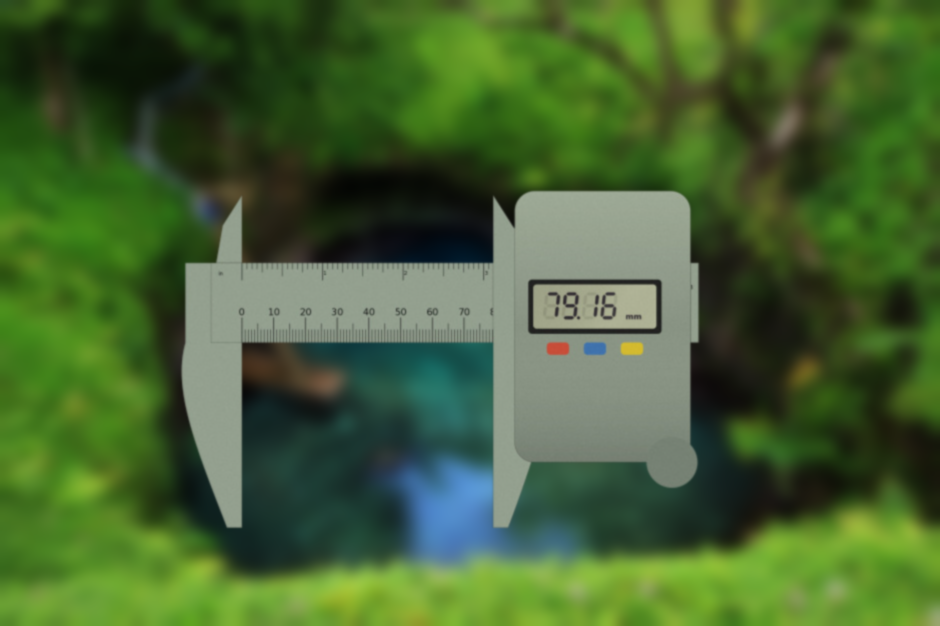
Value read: 79.16 mm
